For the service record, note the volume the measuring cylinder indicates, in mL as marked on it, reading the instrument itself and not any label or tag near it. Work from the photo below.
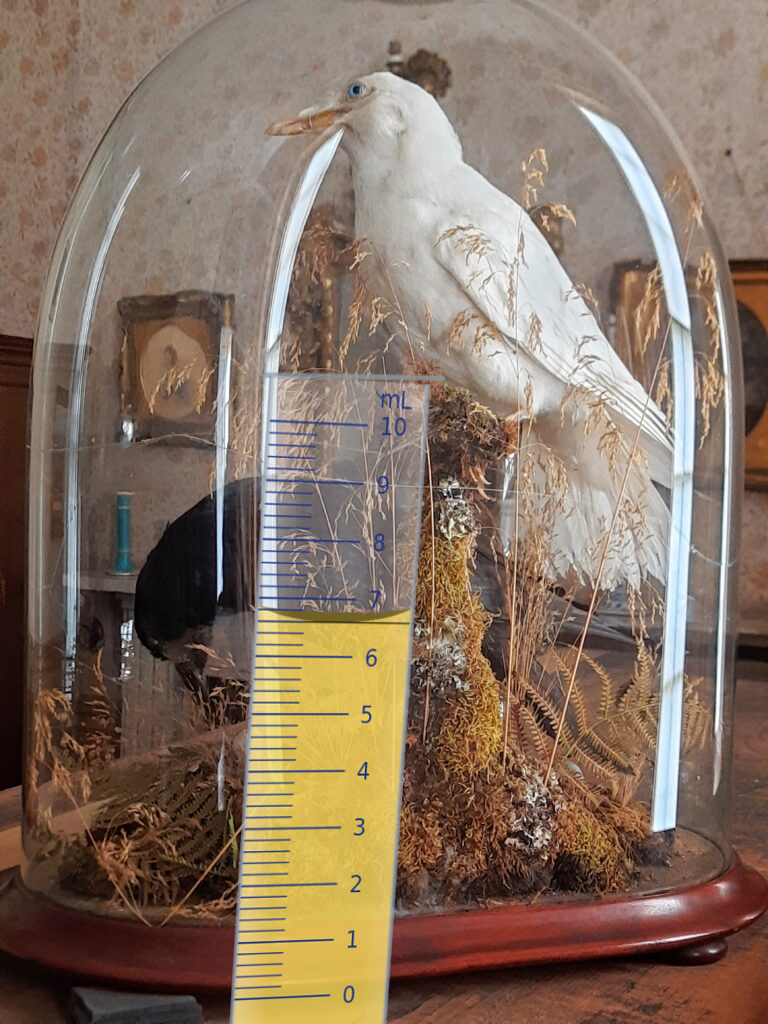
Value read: 6.6 mL
